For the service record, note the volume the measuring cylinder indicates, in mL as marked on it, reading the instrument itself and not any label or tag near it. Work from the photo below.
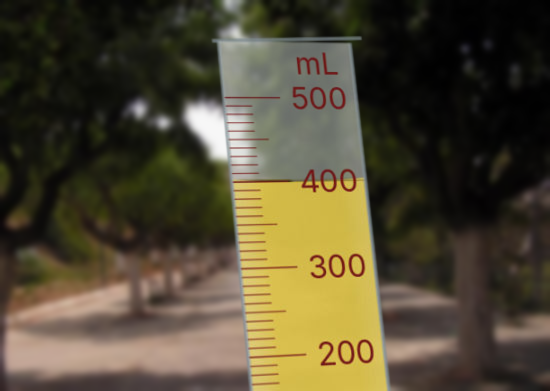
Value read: 400 mL
